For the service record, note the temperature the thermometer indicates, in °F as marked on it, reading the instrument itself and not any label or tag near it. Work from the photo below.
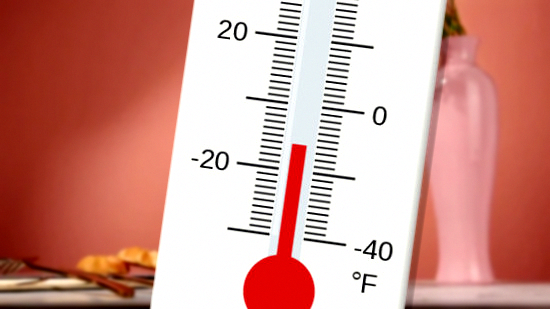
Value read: -12 °F
